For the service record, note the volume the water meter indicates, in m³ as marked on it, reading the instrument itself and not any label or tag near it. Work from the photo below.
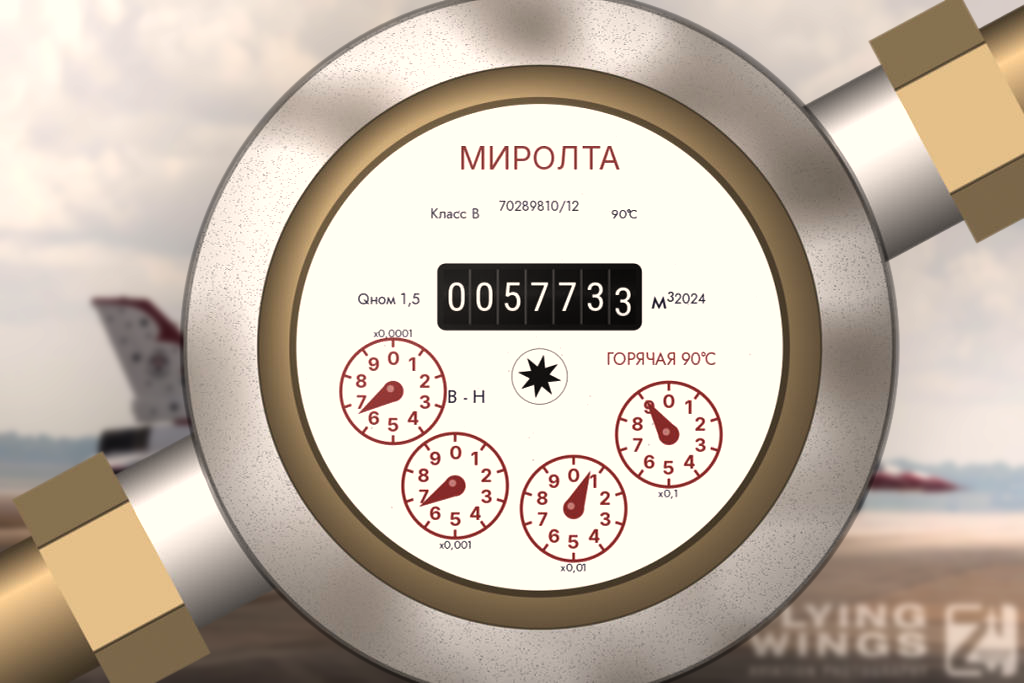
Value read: 57732.9066 m³
